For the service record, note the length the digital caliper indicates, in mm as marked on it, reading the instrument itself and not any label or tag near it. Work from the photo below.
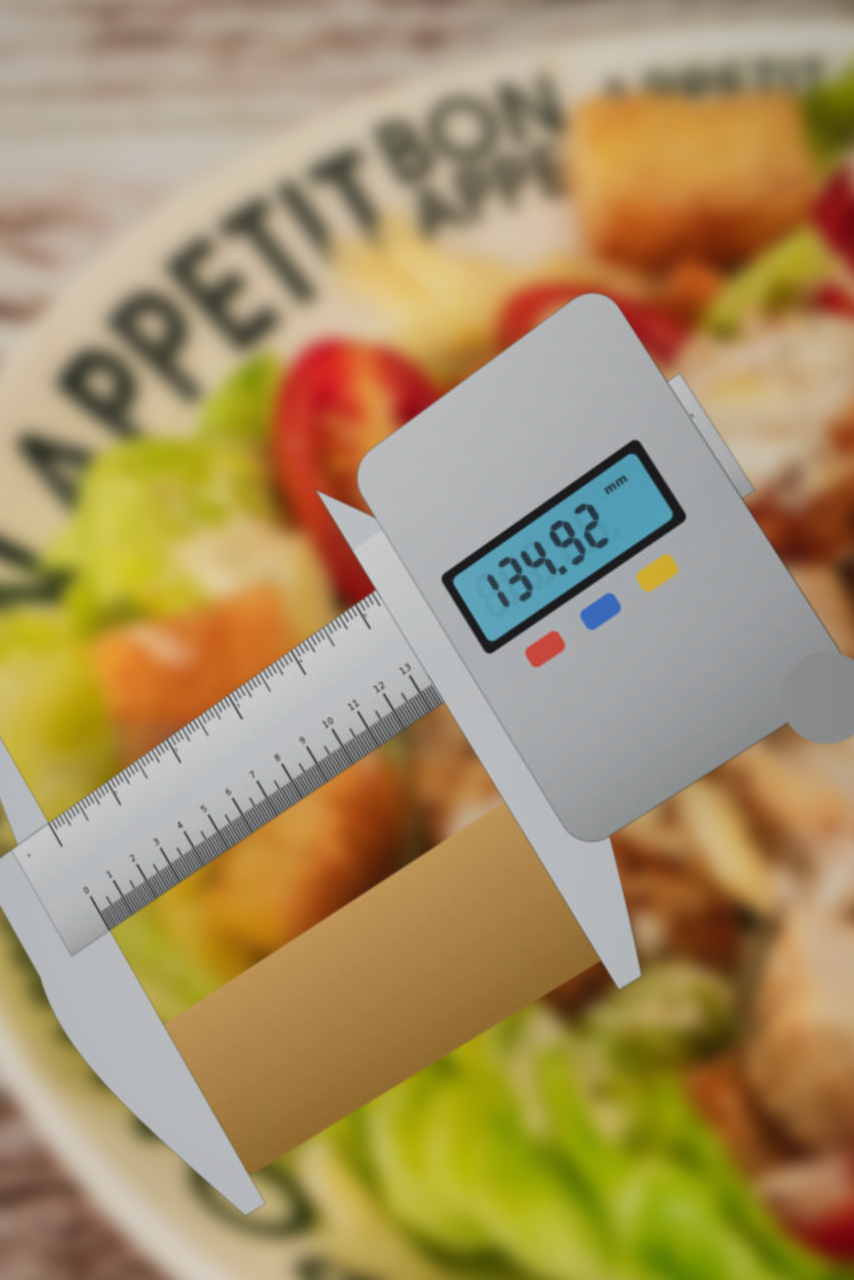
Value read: 134.92 mm
